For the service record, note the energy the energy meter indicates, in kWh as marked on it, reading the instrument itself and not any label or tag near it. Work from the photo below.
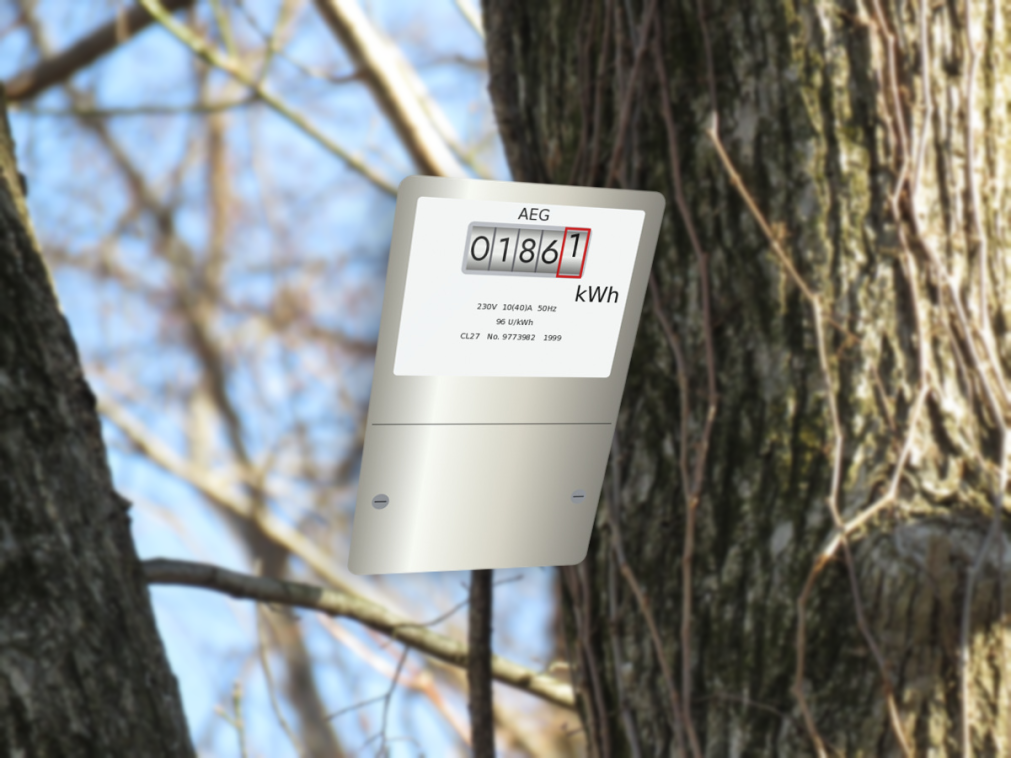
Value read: 186.1 kWh
